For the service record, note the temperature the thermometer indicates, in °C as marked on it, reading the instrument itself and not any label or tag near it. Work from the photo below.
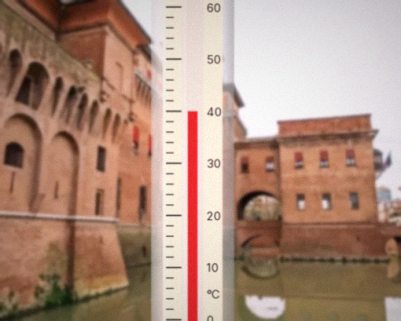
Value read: 40 °C
